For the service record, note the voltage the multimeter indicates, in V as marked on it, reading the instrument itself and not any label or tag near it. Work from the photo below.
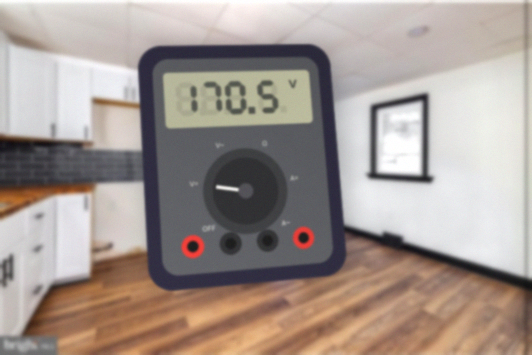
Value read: 170.5 V
